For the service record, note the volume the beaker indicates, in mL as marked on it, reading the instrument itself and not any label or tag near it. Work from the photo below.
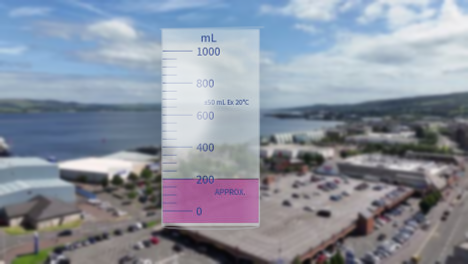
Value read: 200 mL
